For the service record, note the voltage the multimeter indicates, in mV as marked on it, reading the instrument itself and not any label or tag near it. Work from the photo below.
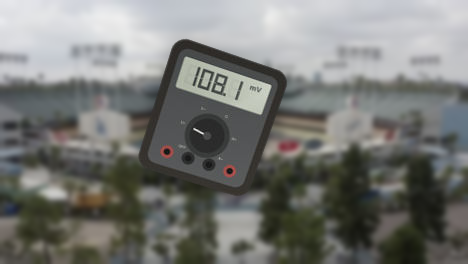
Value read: 108.1 mV
